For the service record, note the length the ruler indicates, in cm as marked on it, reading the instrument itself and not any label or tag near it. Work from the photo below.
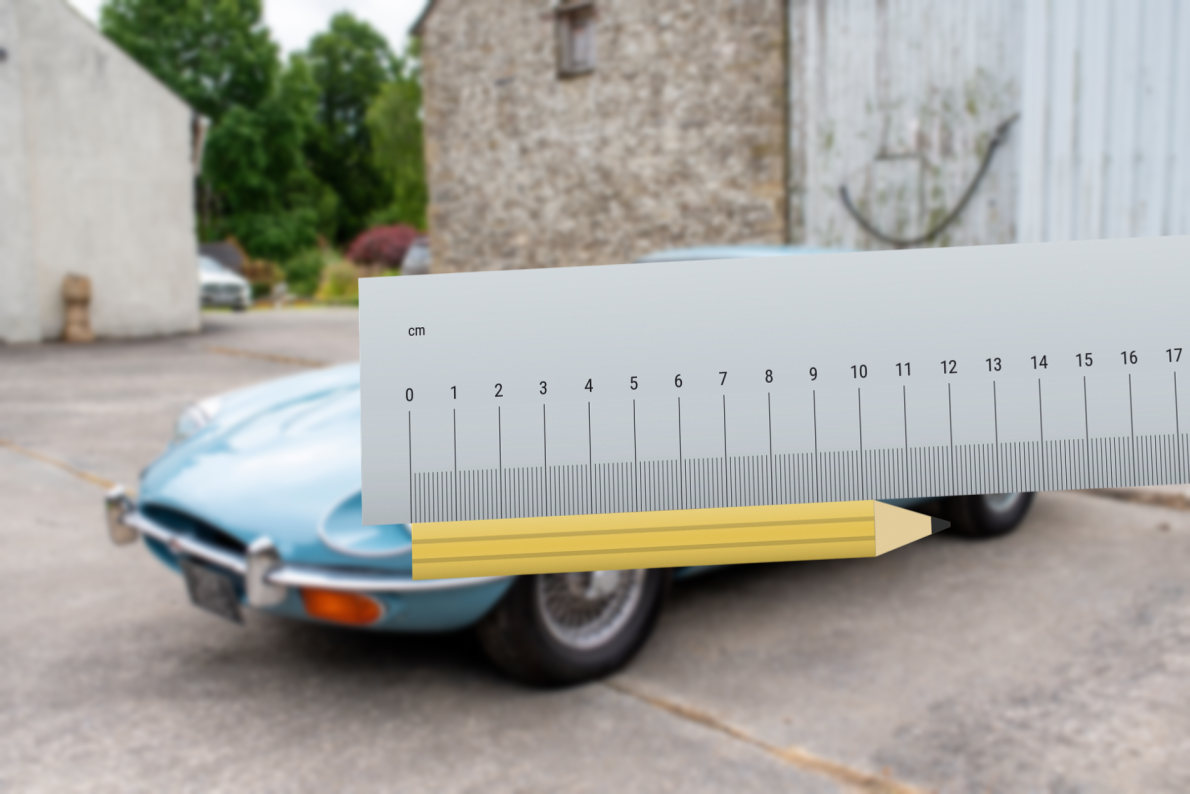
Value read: 11.9 cm
